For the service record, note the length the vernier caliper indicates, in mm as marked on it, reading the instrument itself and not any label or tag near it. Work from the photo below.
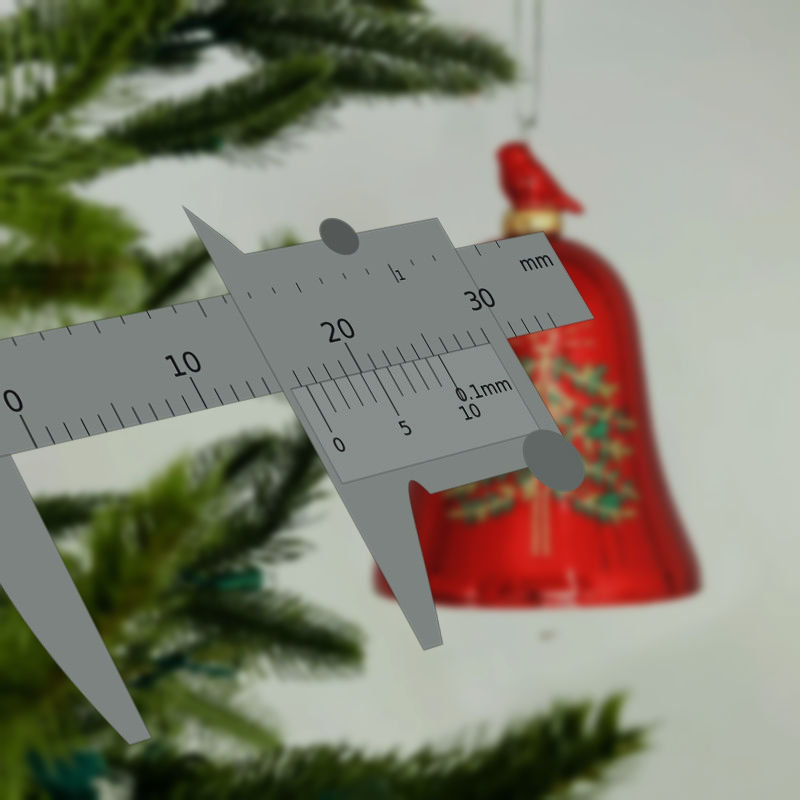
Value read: 16.3 mm
